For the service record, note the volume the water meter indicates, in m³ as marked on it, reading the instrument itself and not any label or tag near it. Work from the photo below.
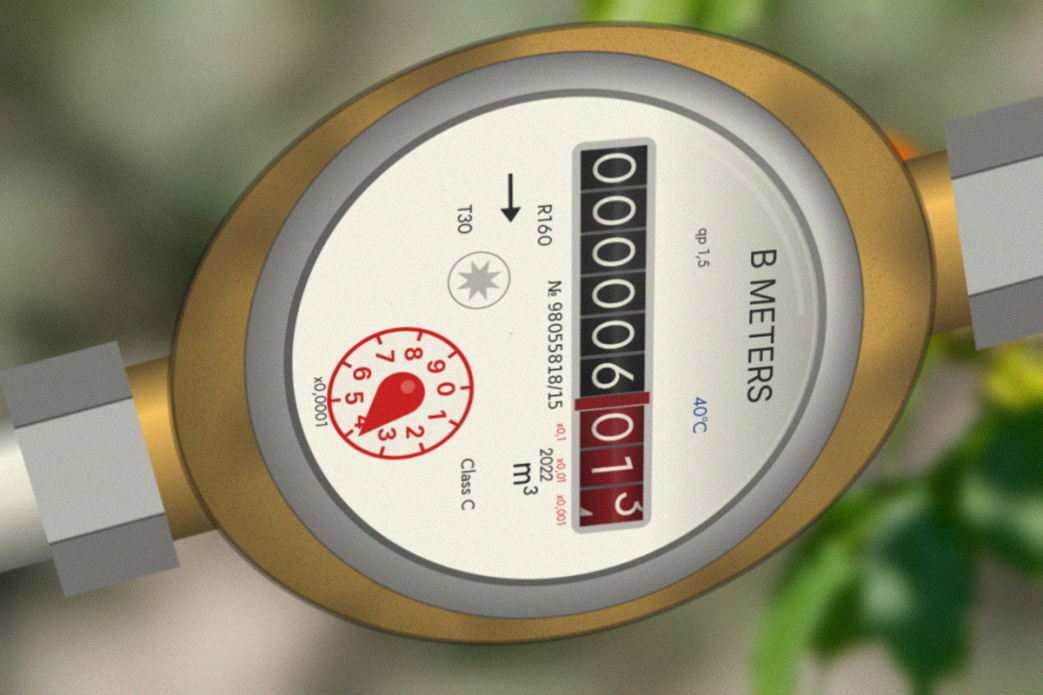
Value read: 6.0133 m³
